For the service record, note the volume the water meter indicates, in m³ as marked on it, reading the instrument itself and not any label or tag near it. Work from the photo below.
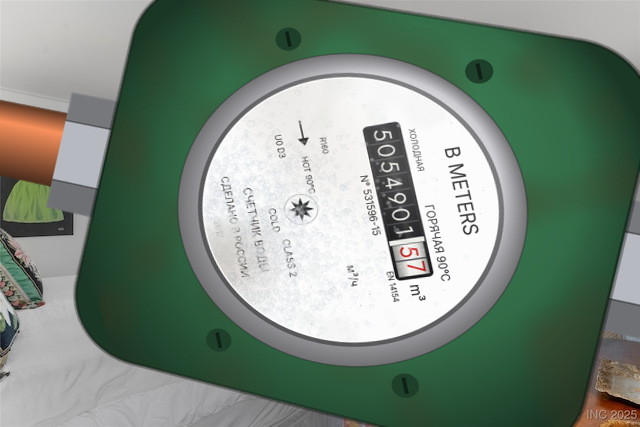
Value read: 5054901.57 m³
